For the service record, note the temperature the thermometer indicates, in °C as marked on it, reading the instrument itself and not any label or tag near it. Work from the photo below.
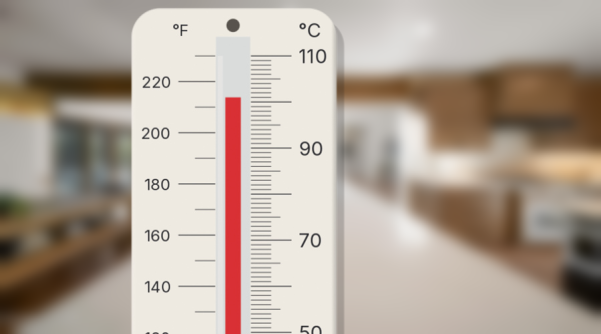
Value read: 101 °C
